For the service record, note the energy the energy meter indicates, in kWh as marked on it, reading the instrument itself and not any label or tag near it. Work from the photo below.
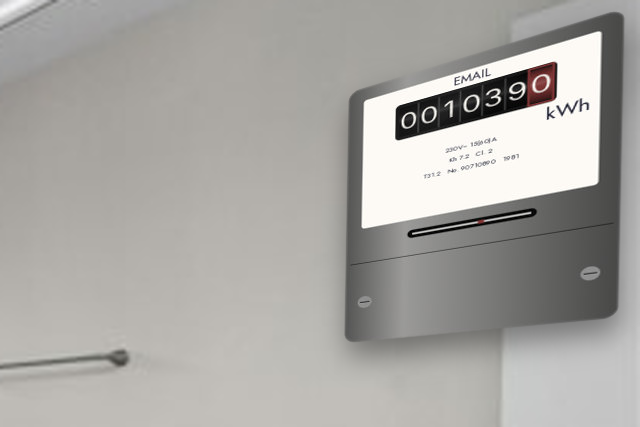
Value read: 1039.0 kWh
